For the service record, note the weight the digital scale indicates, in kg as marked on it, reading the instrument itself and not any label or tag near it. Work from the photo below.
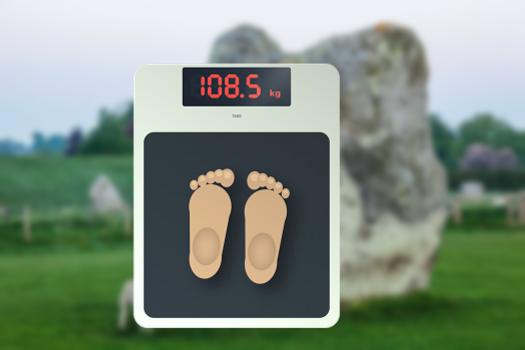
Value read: 108.5 kg
